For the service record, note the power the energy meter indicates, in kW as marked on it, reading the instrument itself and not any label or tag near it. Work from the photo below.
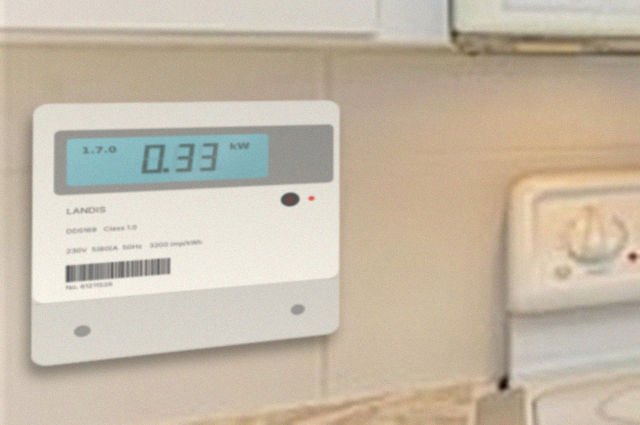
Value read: 0.33 kW
